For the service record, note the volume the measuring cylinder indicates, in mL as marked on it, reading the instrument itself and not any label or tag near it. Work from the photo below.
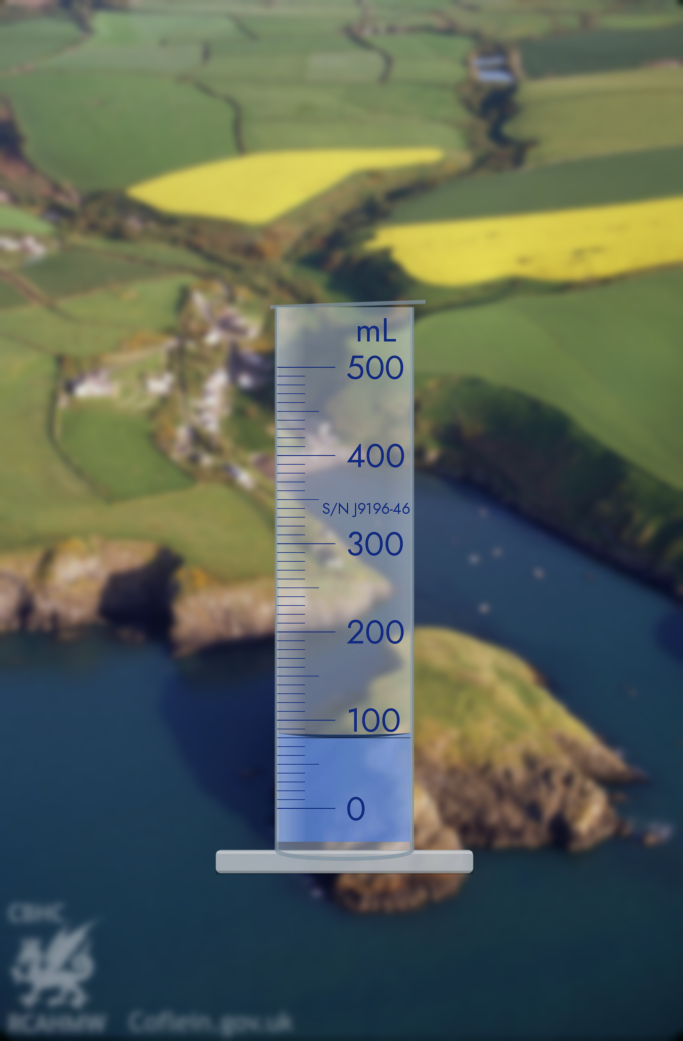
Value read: 80 mL
